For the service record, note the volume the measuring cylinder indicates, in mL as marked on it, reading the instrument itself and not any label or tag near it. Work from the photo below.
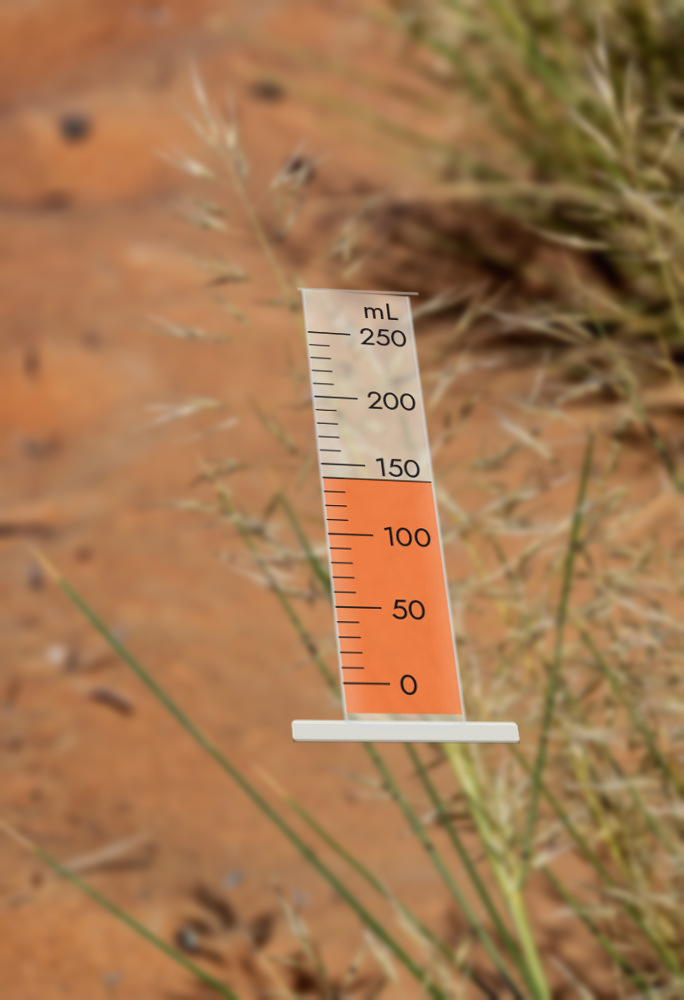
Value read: 140 mL
